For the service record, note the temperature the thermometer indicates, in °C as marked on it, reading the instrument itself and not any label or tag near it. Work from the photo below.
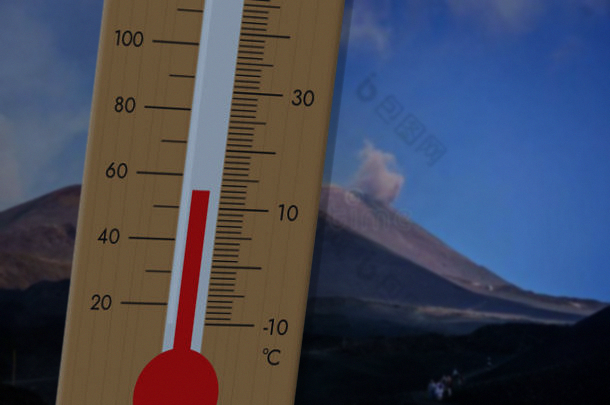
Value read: 13 °C
